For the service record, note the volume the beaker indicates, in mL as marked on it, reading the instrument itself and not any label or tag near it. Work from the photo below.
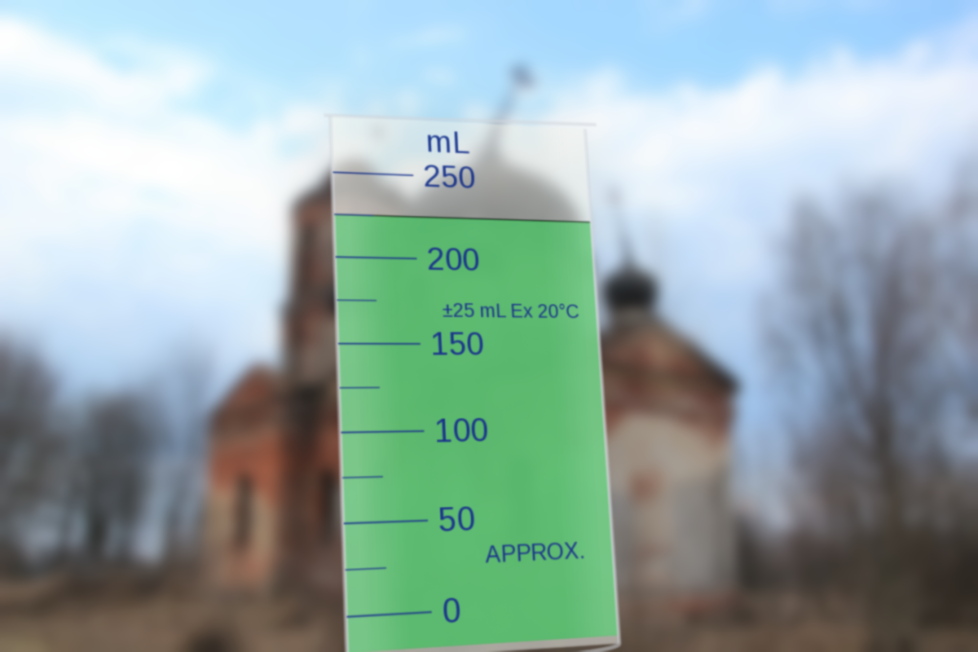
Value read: 225 mL
